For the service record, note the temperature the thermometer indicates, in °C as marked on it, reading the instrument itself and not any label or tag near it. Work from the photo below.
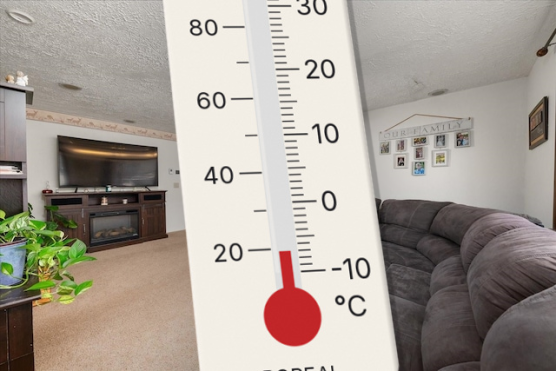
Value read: -7 °C
